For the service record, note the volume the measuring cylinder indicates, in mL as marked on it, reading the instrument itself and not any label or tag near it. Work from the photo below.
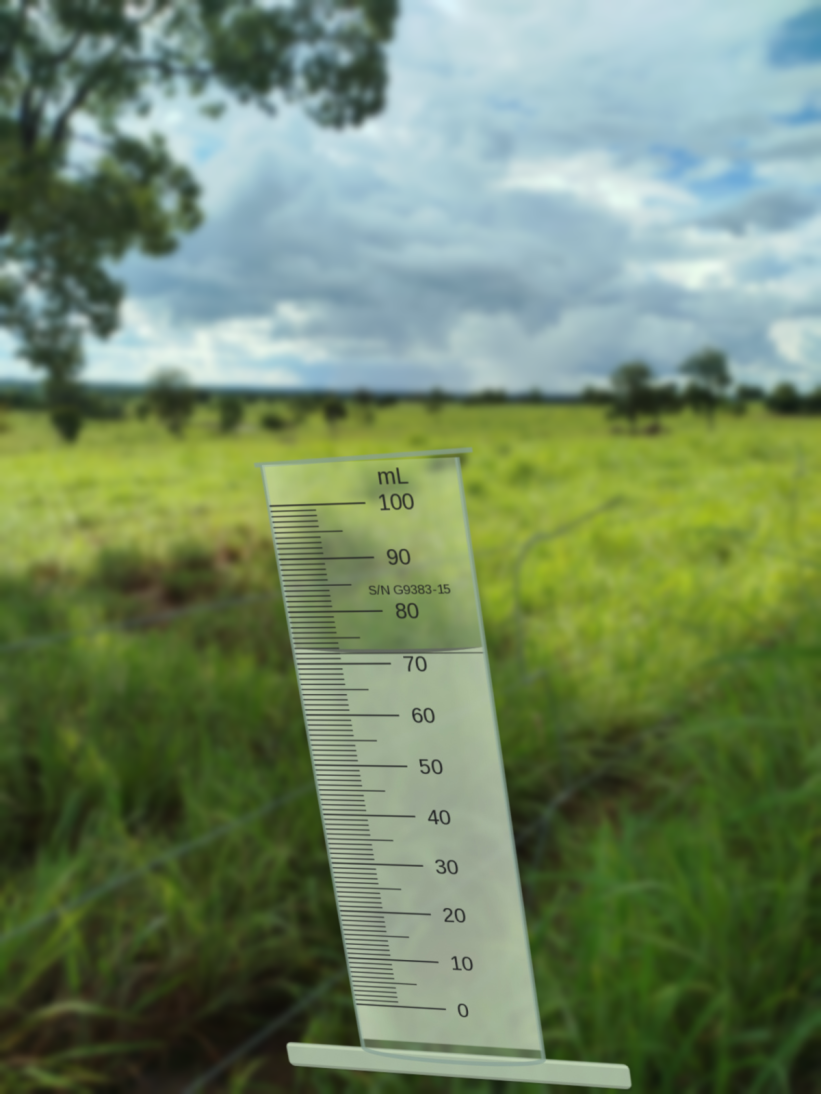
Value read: 72 mL
